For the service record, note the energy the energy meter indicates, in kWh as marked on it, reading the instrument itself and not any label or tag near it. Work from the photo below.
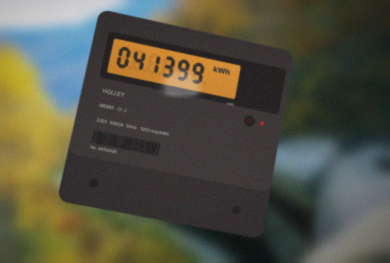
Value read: 41399 kWh
